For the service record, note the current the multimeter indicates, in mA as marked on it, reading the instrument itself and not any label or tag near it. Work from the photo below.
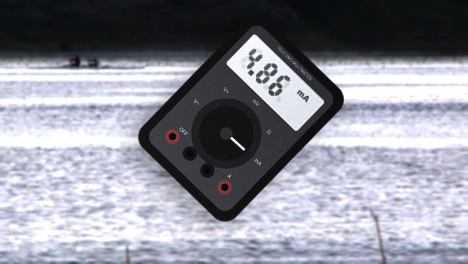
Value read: 4.86 mA
